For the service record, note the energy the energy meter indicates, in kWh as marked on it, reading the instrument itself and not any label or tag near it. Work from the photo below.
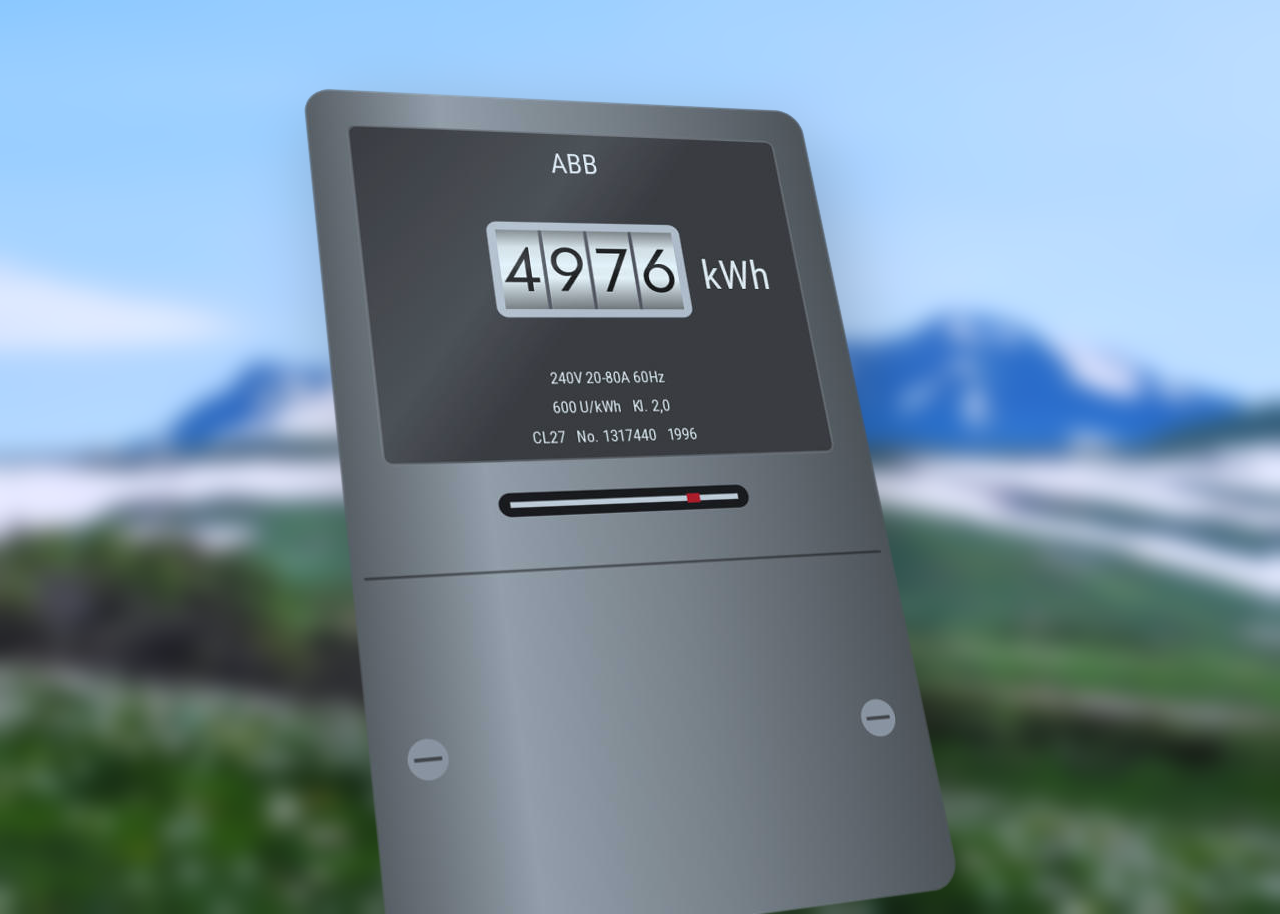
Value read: 4976 kWh
